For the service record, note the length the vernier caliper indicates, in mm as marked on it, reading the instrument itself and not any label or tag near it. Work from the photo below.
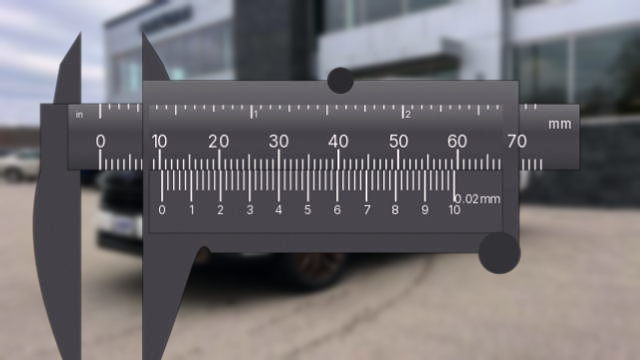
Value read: 10.4 mm
